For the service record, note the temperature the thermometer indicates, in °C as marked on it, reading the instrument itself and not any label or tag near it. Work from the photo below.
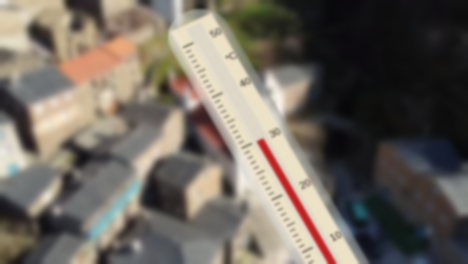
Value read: 30 °C
